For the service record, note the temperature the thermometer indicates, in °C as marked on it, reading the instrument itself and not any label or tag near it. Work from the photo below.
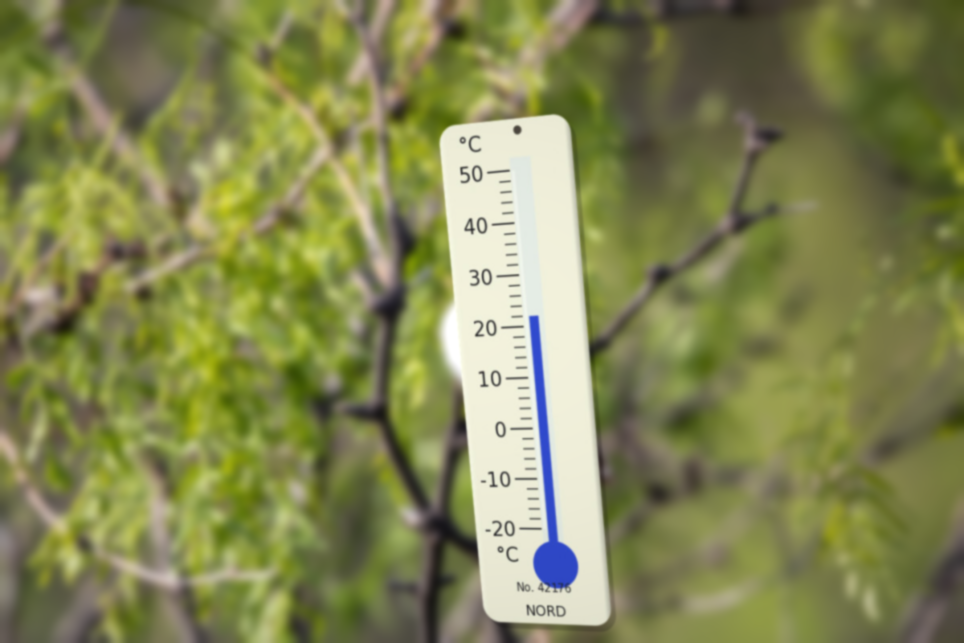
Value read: 22 °C
